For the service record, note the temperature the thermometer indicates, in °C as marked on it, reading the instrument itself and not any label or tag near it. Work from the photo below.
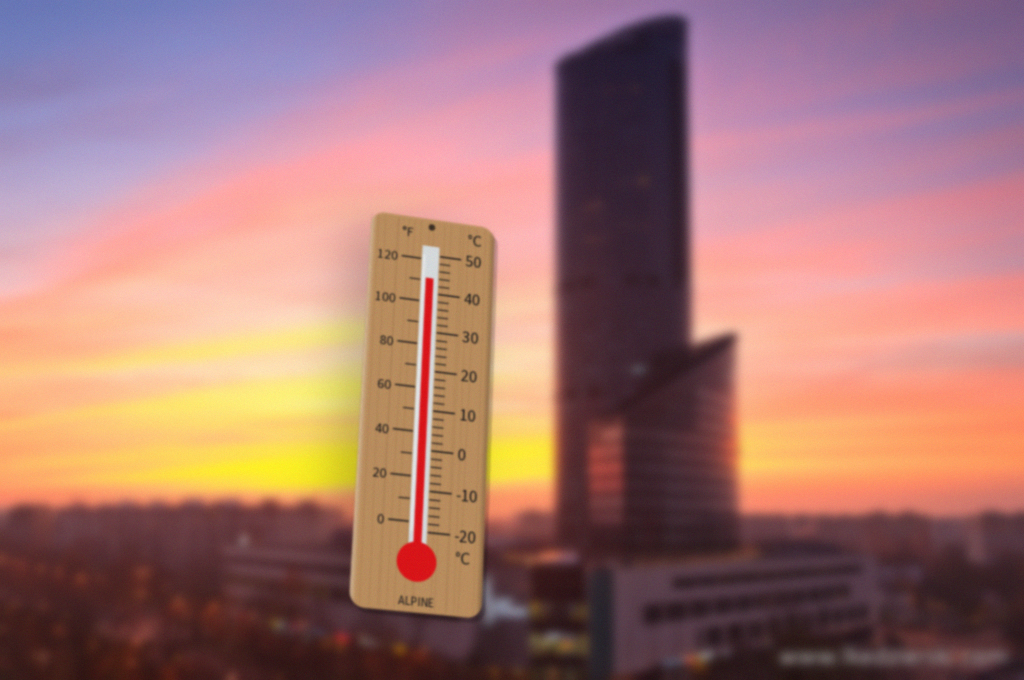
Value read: 44 °C
